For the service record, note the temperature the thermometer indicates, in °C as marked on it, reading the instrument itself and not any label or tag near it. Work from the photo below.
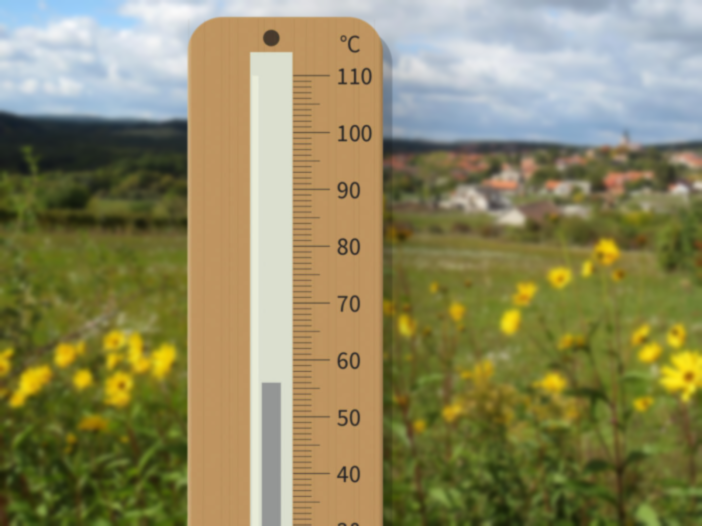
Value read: 56 °C
